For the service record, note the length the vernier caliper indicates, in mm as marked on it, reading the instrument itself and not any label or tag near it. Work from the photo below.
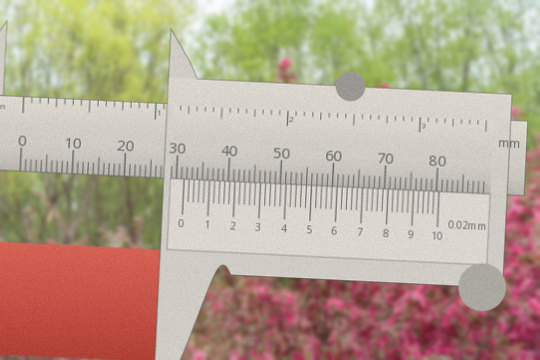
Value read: 31.5 mm
